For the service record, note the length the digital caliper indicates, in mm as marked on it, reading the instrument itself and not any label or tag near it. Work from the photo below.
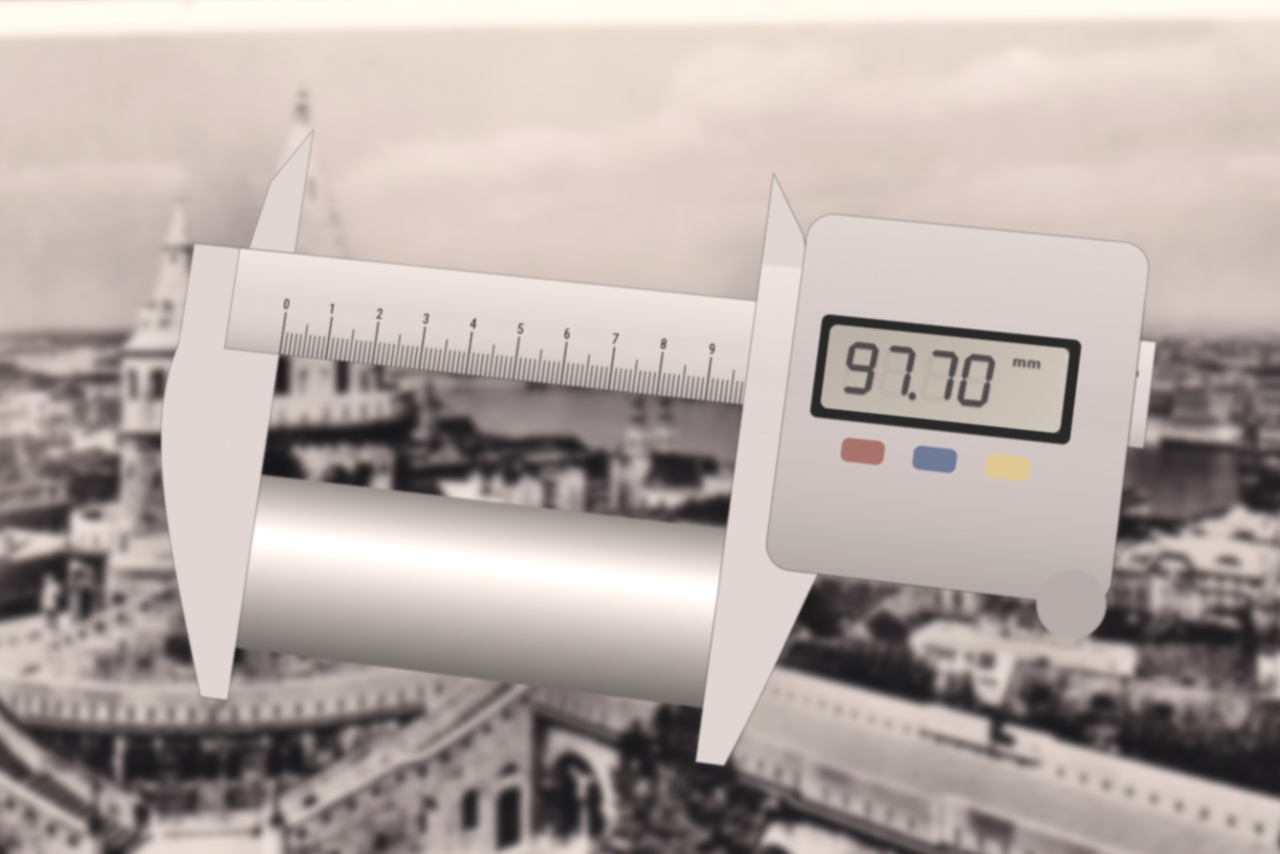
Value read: 97.70 mm
